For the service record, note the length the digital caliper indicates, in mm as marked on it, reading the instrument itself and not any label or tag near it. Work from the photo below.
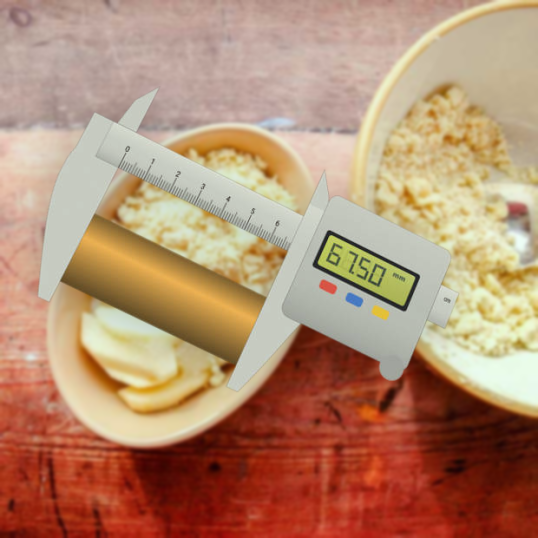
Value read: 67.50 mm
